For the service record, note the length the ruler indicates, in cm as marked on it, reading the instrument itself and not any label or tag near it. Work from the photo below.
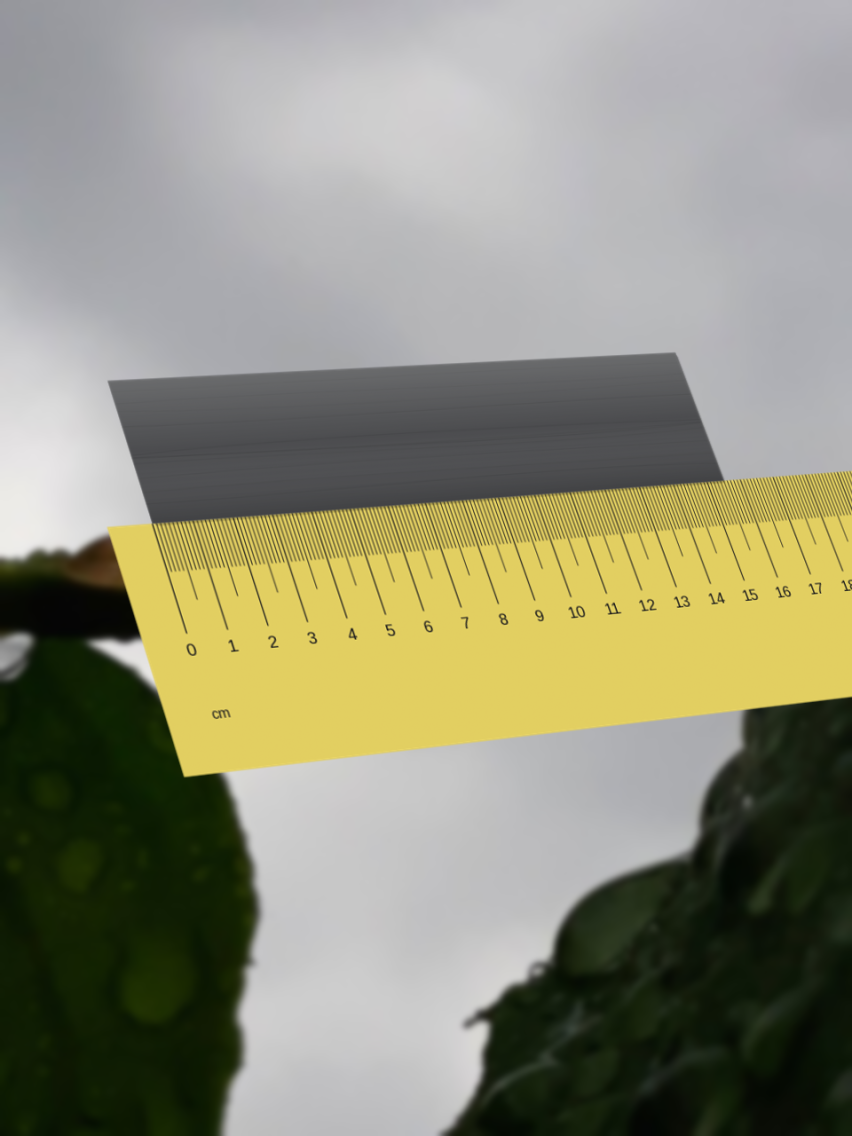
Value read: 15.5 cm
